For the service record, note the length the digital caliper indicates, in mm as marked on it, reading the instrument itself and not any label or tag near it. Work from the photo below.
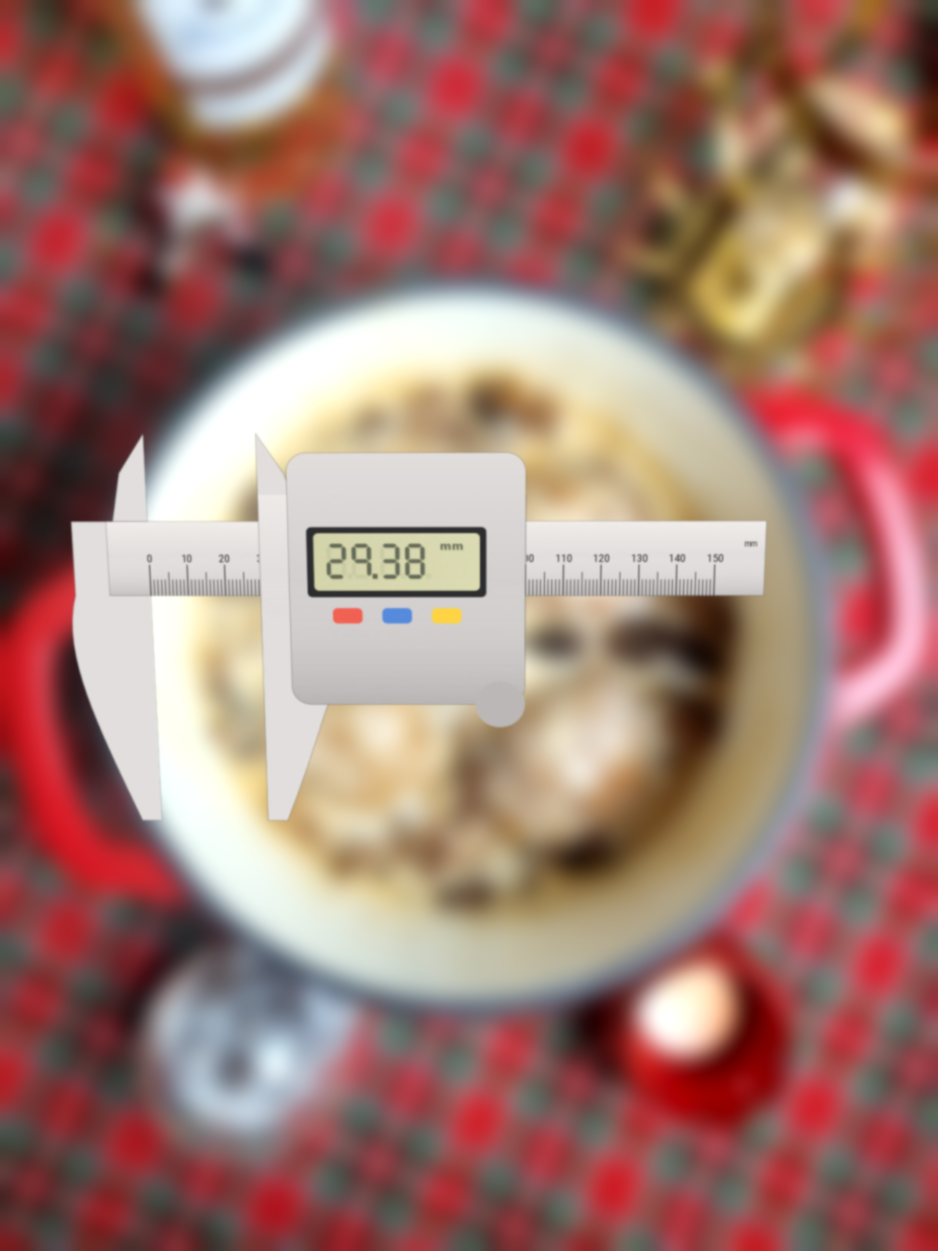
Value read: 29.38 mm
